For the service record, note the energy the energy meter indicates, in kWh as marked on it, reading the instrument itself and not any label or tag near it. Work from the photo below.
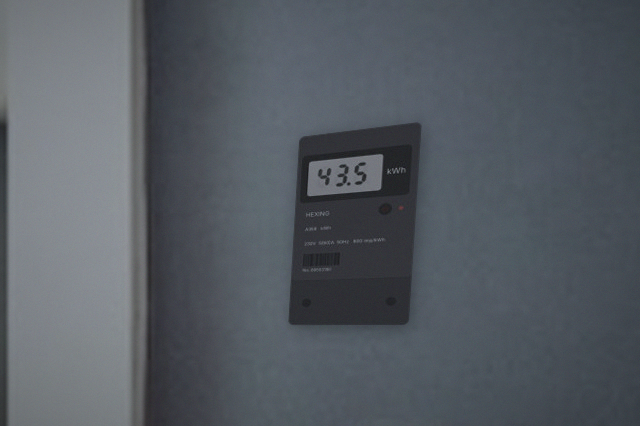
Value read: 43.5 kWh
